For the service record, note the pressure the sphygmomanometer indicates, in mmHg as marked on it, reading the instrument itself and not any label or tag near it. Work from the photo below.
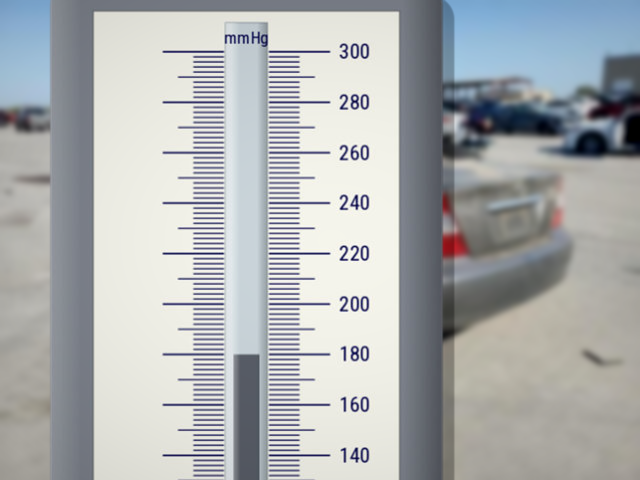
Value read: 180 mmHg
